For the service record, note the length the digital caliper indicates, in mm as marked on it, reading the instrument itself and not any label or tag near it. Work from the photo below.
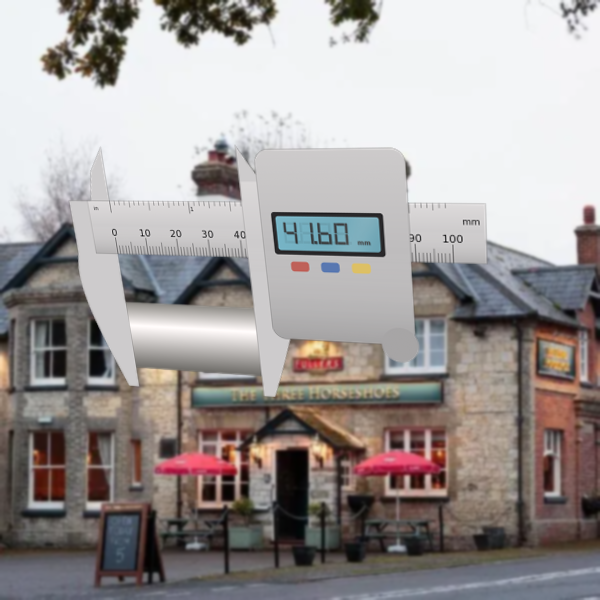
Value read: 41.60 mm
